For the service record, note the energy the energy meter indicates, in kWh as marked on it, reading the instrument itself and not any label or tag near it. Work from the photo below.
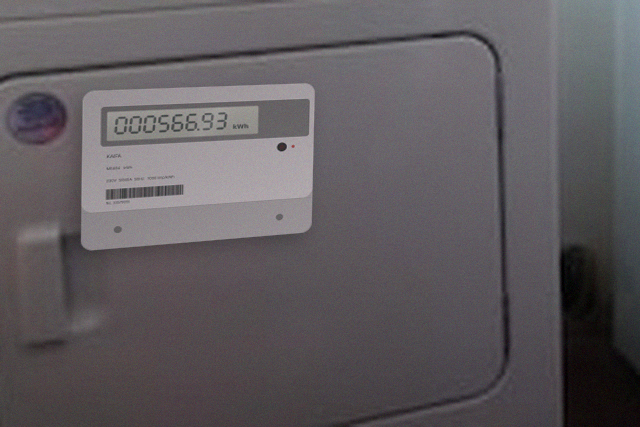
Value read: 566.93 kWh
